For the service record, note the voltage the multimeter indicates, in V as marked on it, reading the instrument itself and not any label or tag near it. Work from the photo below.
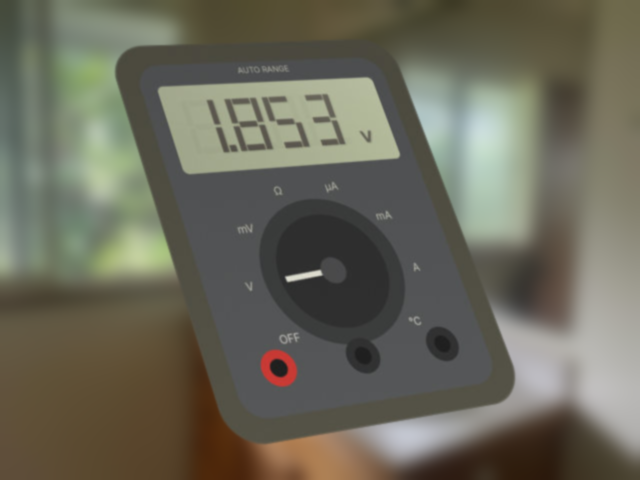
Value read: 1.853 V
